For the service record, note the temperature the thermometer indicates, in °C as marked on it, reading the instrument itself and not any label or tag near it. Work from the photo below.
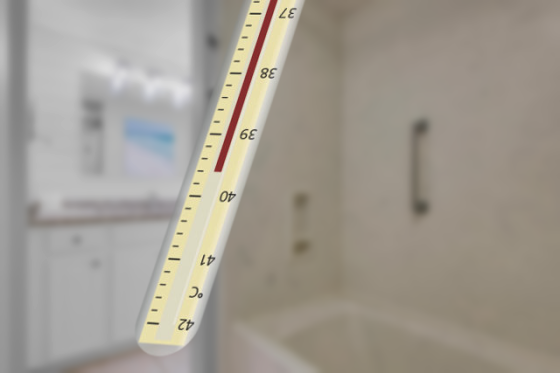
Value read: 39.6 °C
